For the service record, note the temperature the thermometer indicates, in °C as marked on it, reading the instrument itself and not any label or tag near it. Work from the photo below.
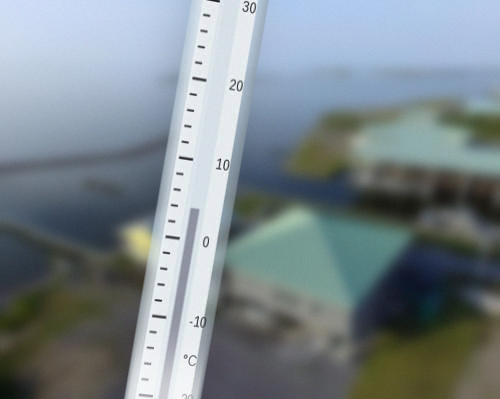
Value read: 4 °C
